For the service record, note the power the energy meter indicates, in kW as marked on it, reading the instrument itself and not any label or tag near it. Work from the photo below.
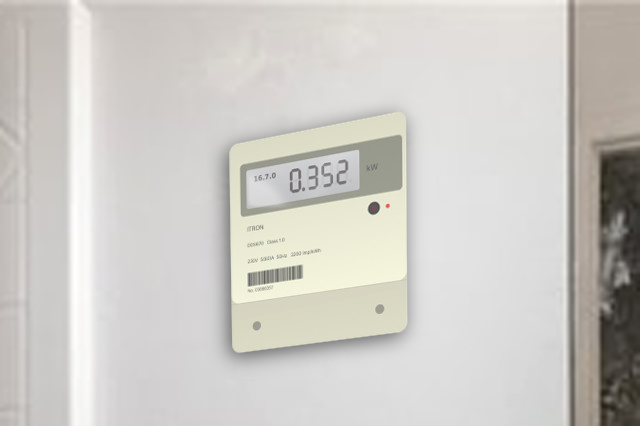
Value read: 0.352 kW
